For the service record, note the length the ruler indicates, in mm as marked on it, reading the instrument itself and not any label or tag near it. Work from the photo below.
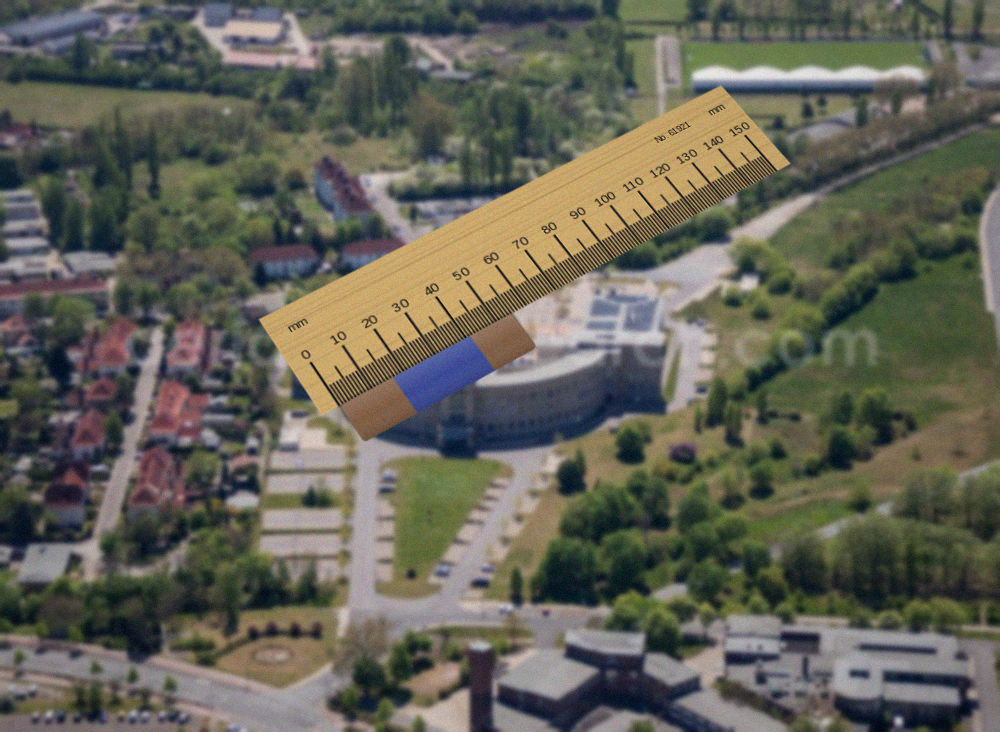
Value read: 55 mm
